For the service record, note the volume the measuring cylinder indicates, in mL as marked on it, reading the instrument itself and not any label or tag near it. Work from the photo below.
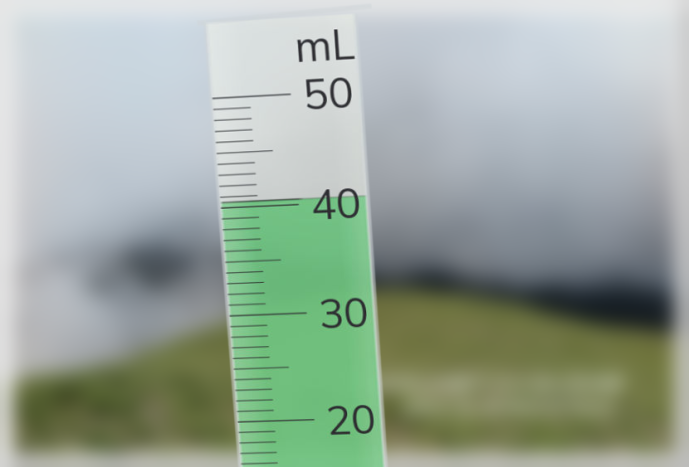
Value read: 40.5 mL
